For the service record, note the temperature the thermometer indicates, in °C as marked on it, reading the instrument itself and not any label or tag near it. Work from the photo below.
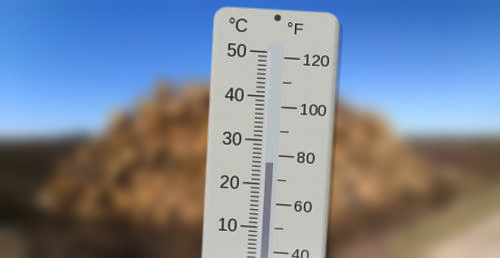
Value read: 25 °C
